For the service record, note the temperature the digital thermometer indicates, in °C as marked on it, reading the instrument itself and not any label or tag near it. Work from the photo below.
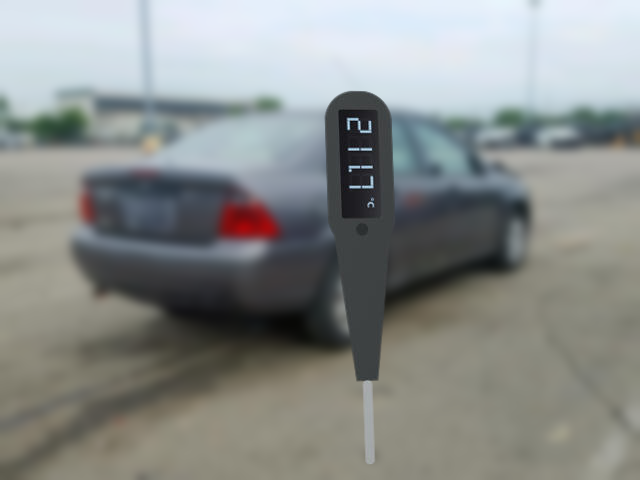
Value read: 211.7 °C
